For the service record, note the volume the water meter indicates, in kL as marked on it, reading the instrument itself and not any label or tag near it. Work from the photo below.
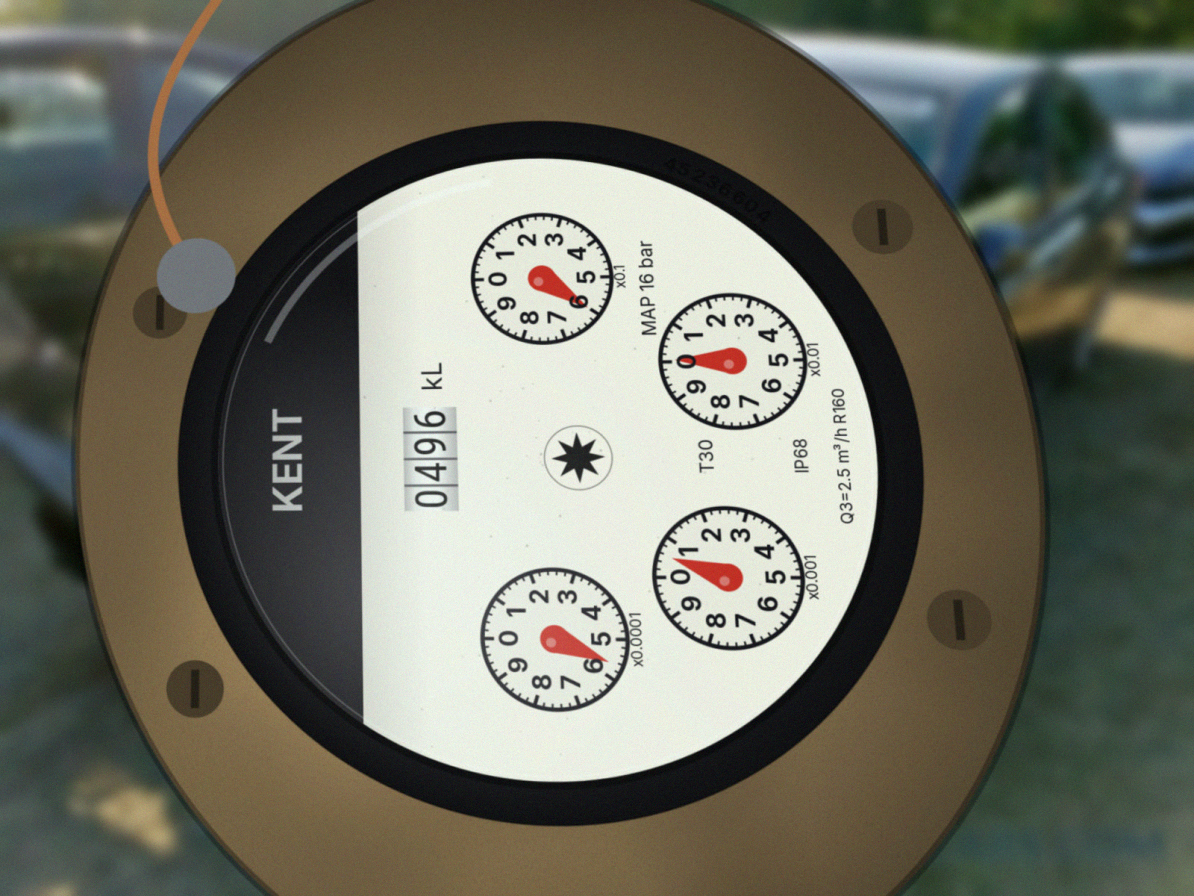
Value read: 496.6005 kL
